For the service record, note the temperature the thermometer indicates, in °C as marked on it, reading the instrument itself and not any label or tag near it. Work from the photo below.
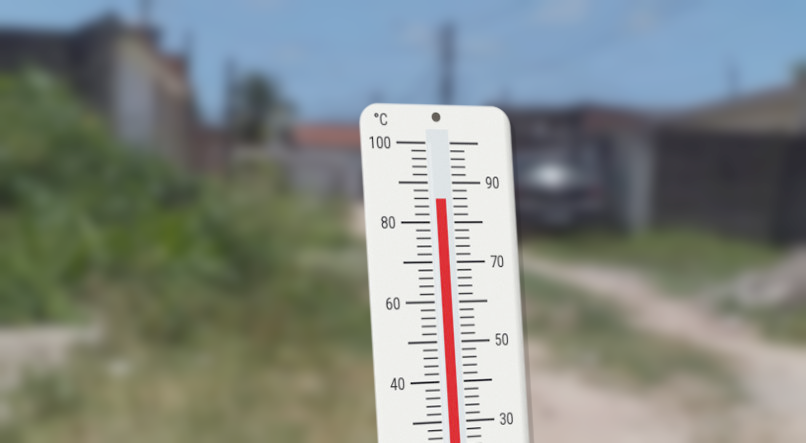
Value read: 86 °C
